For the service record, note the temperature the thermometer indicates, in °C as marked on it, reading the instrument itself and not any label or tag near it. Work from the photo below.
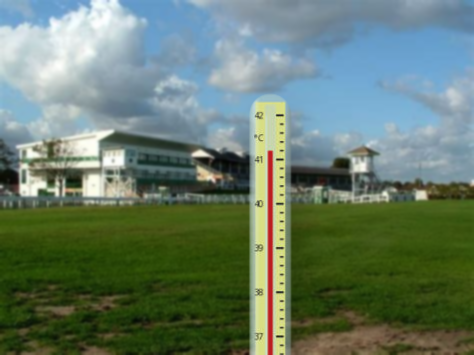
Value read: 41.2 °C
